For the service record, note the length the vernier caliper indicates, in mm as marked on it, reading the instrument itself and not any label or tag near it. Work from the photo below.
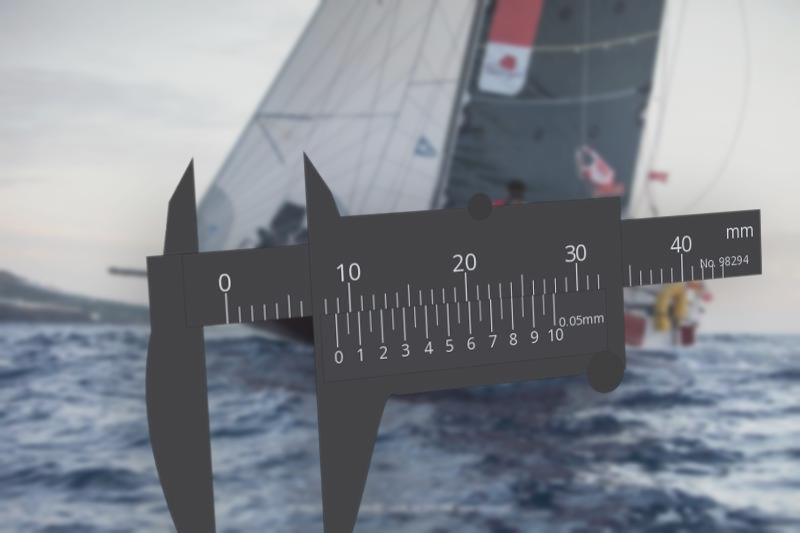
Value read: 8.8 mm
